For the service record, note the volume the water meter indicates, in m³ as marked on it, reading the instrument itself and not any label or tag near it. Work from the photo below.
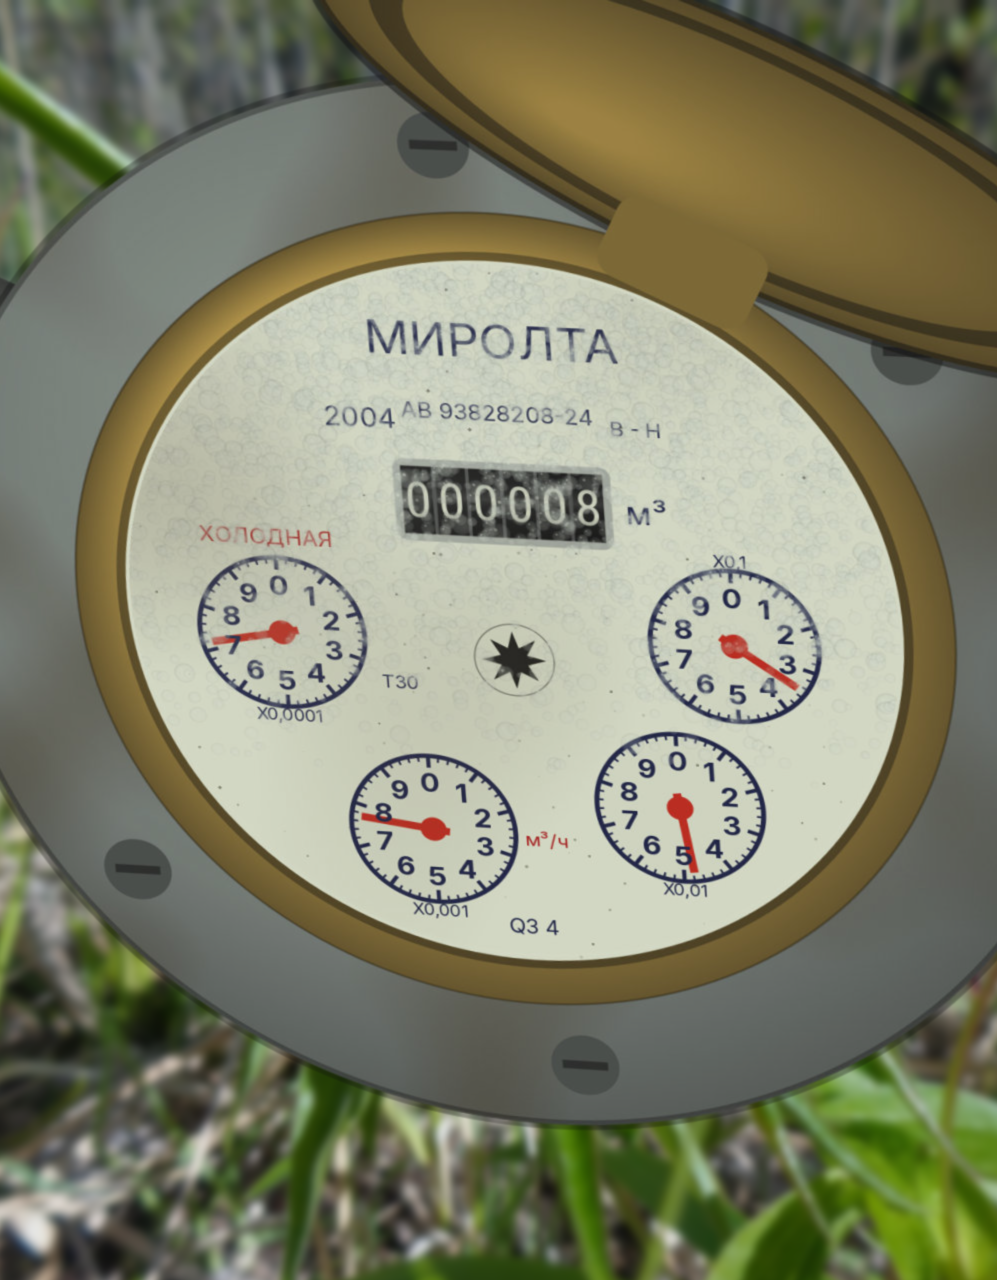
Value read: 8.3477 m³
